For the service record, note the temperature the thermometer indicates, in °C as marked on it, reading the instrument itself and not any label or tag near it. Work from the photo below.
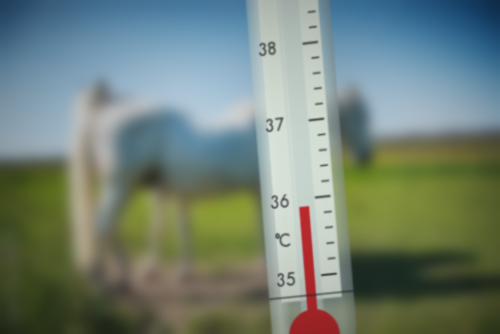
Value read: 35.9 °C
